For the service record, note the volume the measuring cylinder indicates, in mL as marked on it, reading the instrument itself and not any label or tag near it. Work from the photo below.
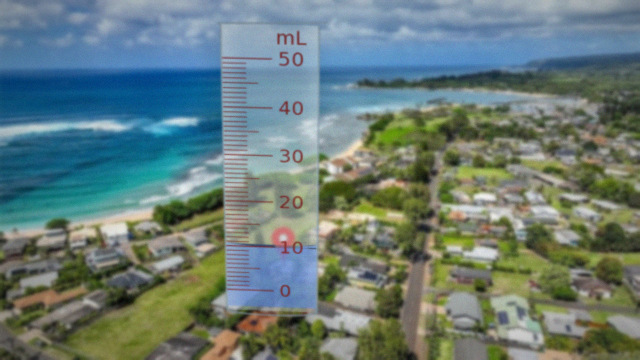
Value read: 10 mL
